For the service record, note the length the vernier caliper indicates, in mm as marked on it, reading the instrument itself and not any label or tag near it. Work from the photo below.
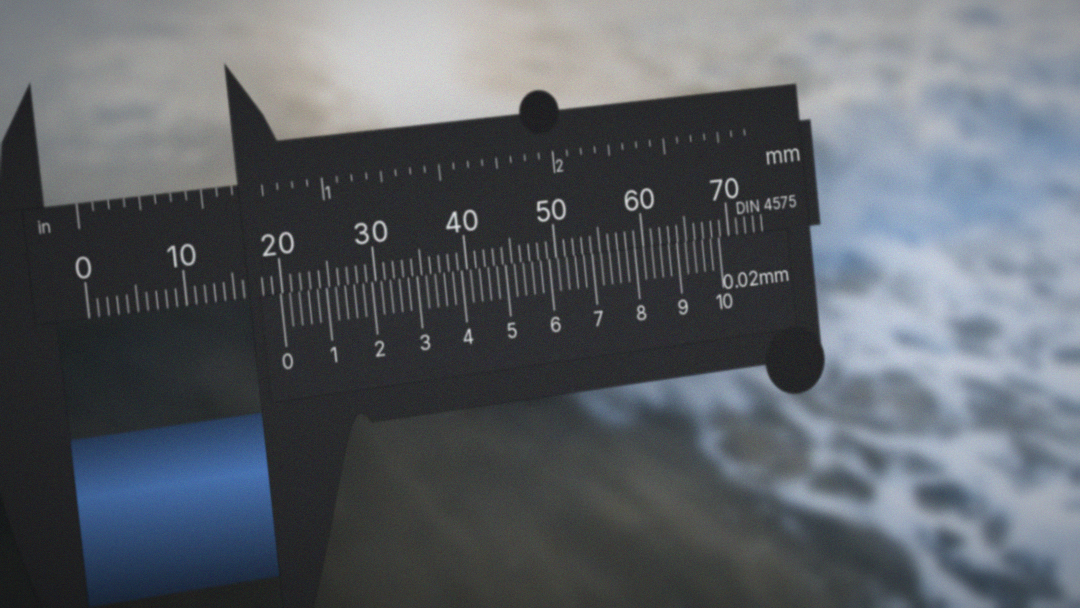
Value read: 19.8 mm
